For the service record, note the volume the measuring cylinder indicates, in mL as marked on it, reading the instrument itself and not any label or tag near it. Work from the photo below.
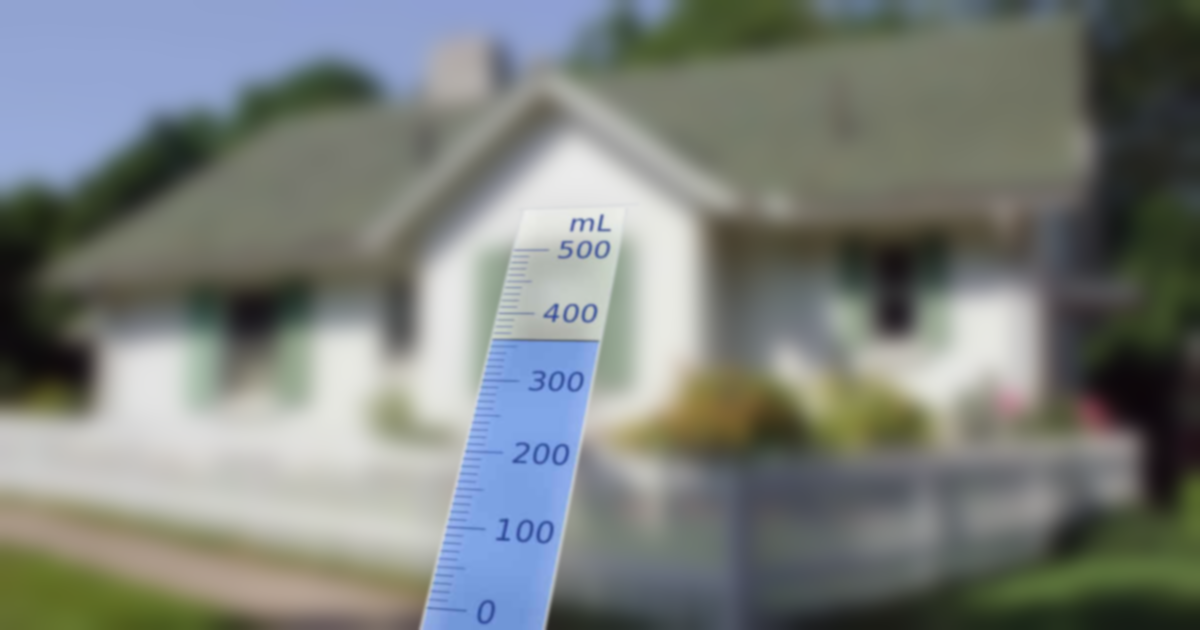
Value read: 360 mL
